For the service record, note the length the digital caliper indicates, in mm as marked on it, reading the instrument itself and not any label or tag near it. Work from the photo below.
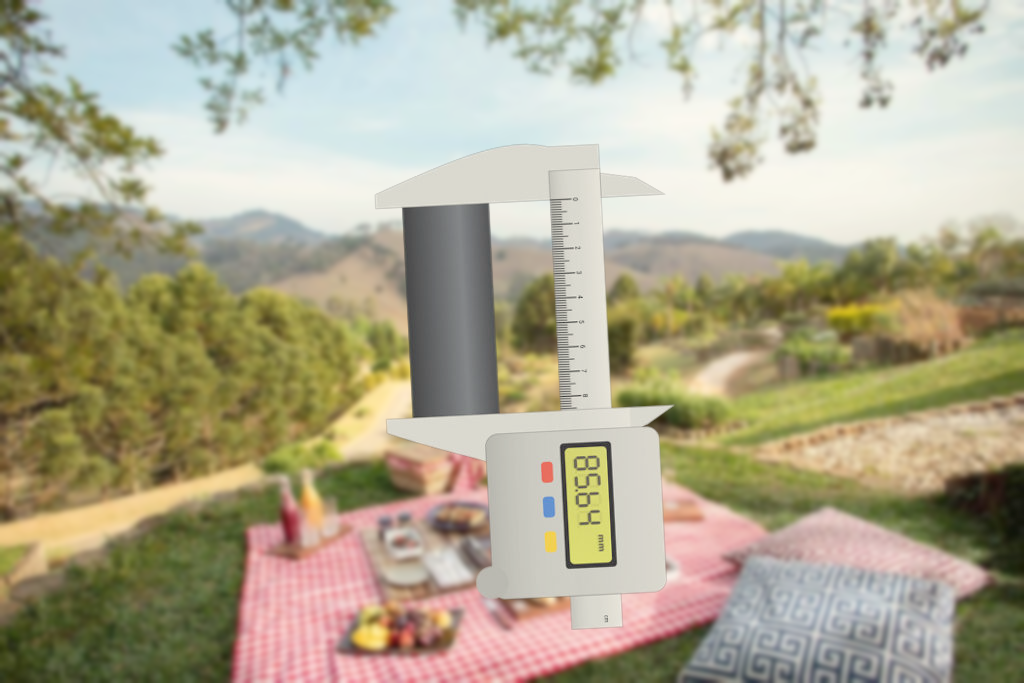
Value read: 85.64 mm
